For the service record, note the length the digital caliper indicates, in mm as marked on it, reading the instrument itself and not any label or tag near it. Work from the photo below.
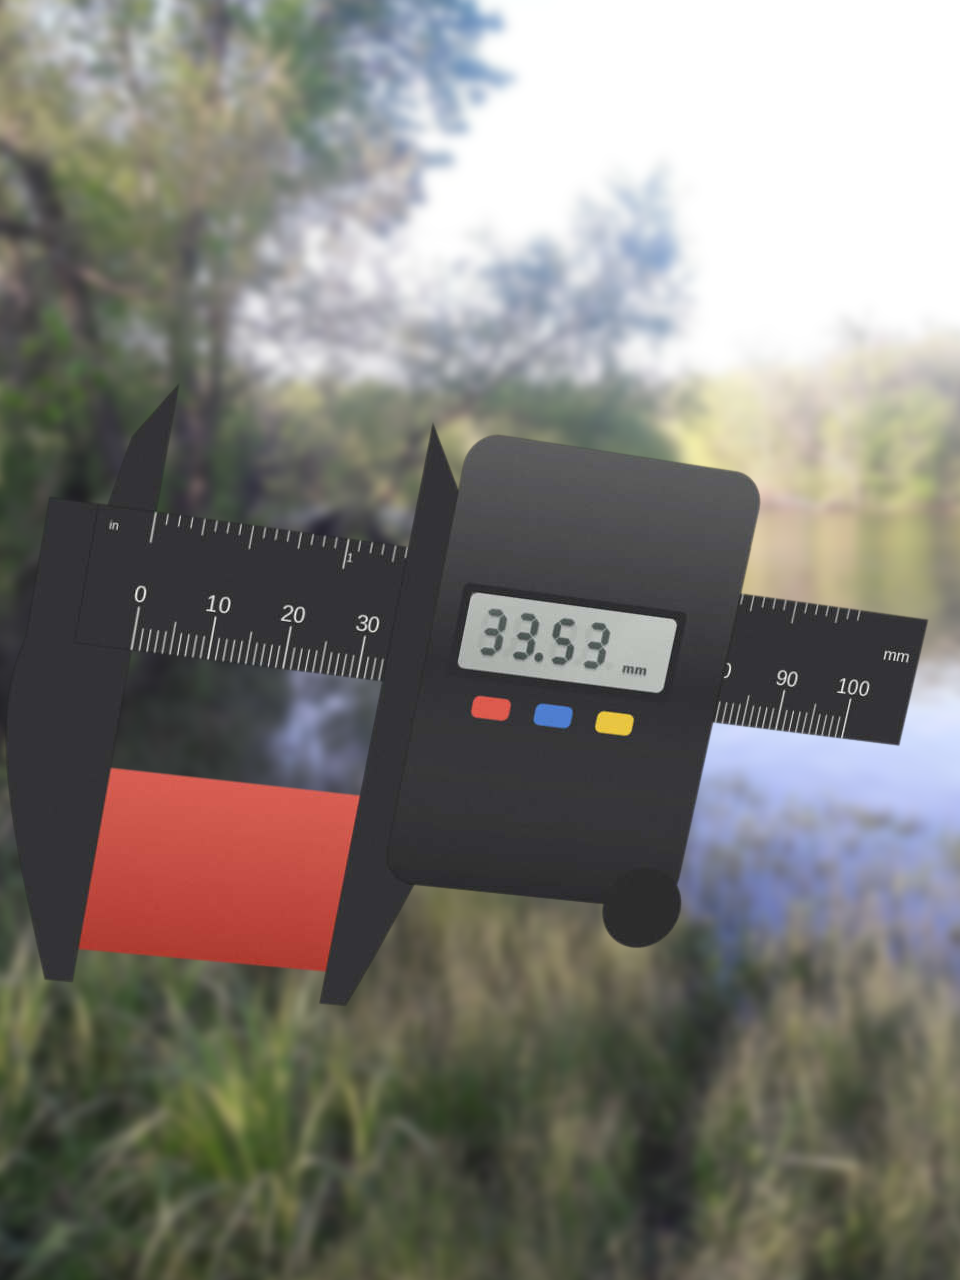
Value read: 33.53 mm
